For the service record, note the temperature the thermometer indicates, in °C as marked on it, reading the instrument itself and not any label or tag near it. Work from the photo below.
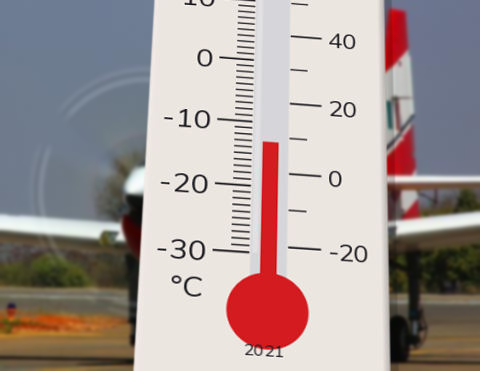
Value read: -13 °C
